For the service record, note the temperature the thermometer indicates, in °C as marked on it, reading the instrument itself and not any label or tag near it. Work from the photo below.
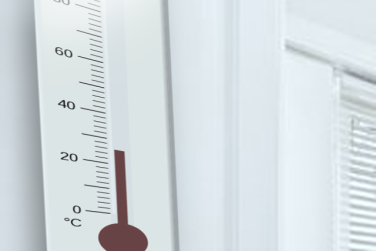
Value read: 26 °C
